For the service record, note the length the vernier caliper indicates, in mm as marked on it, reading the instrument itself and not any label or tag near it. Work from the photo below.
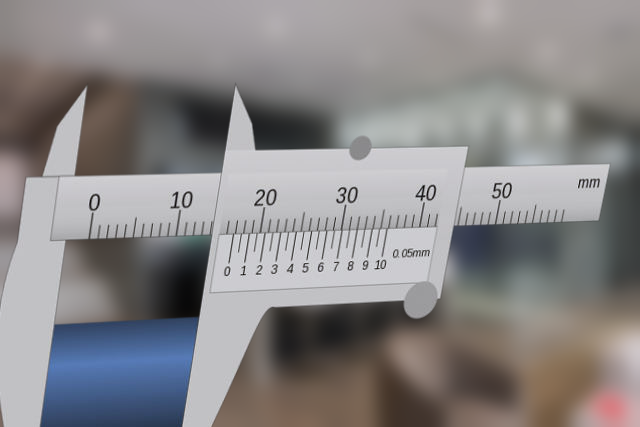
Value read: 16.8 mm
